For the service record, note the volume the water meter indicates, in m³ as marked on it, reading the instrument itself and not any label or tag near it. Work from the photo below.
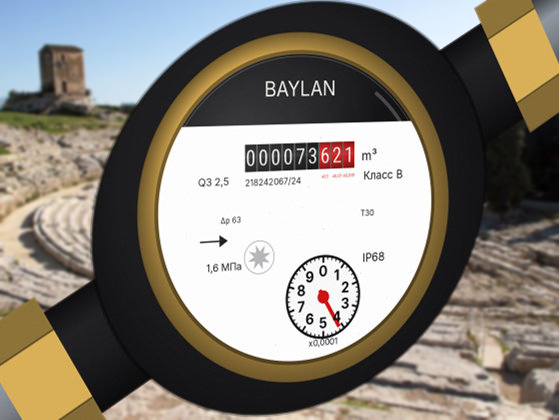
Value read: 73.6214 m³
